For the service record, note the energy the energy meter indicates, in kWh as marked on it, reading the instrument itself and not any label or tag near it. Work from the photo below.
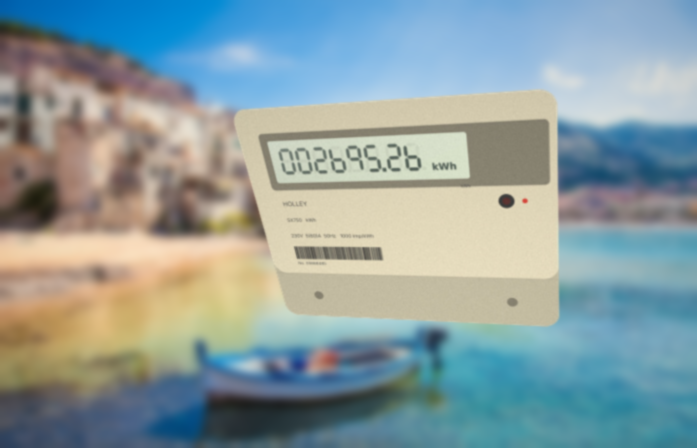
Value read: 2695.26 kWh
